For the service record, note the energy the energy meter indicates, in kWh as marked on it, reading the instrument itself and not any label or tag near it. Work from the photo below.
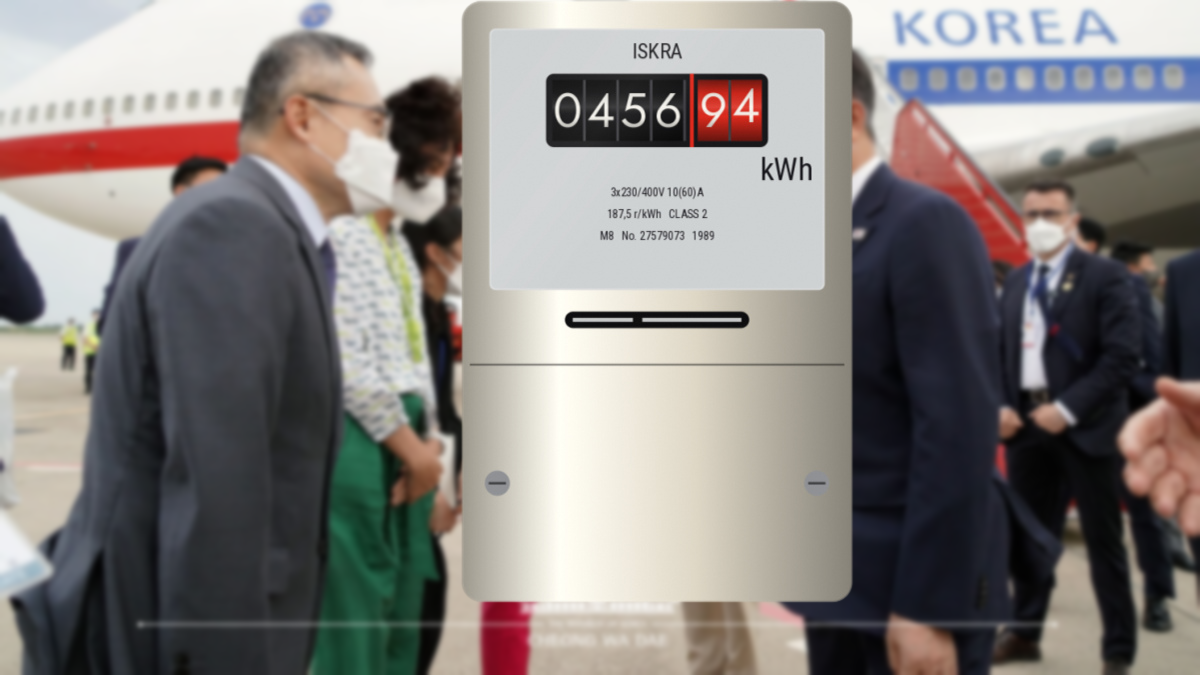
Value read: 456.94 kWh
